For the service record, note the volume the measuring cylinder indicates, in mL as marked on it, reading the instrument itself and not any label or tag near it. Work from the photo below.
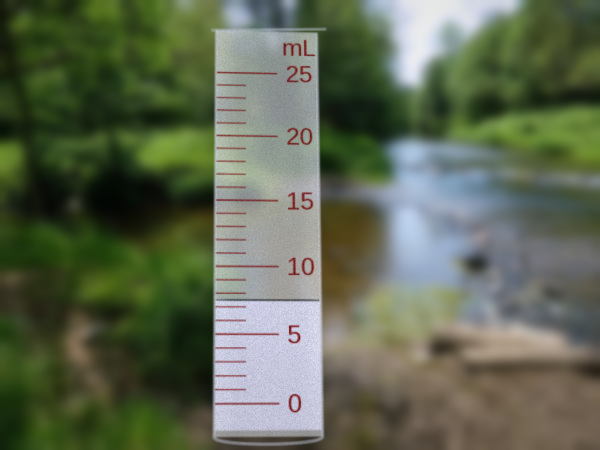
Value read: 7.5 mL
